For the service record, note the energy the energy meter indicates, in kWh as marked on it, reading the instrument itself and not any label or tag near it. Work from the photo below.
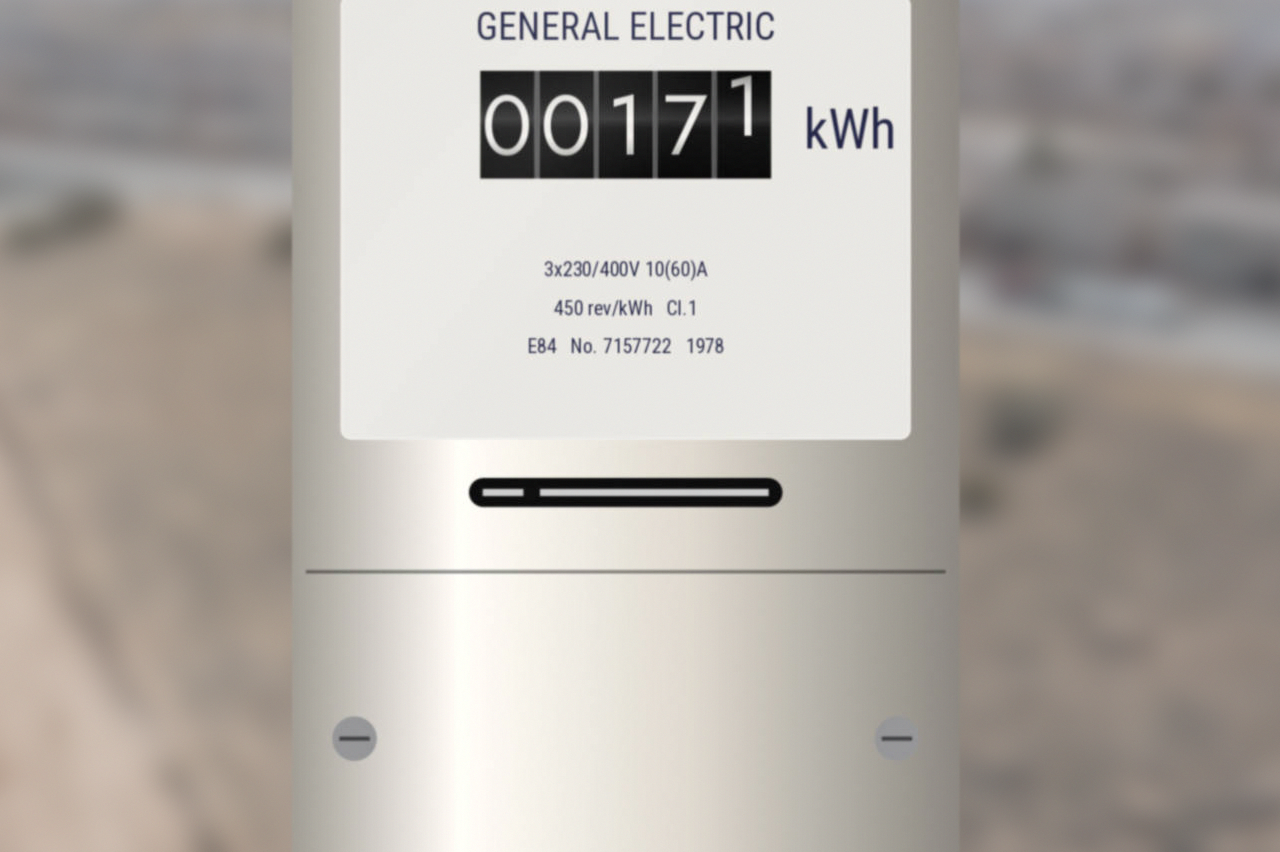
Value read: 171 kWh
